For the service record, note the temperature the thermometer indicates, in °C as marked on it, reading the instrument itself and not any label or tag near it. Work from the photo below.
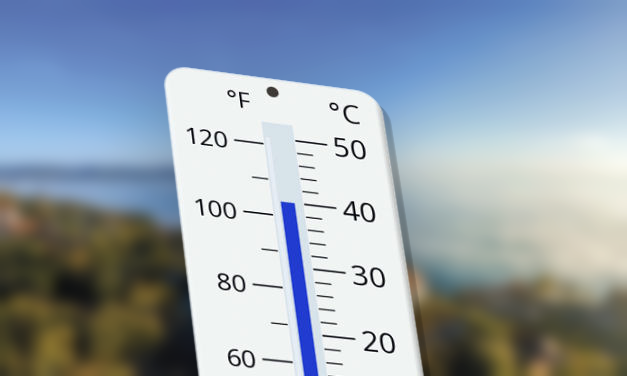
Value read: 40 °C
